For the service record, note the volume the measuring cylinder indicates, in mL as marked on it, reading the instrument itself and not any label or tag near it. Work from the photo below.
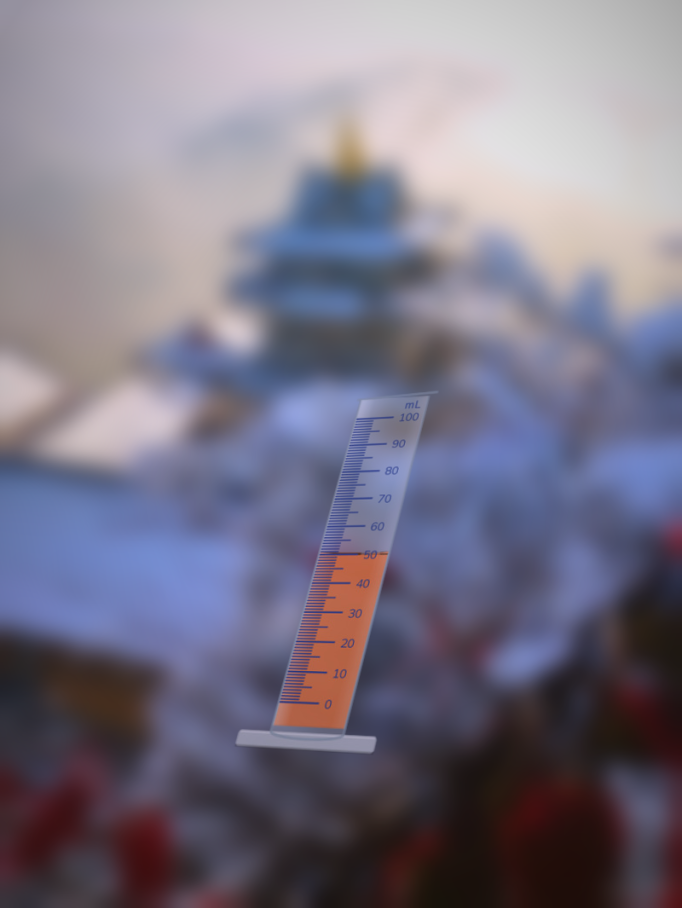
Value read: 50 mL
